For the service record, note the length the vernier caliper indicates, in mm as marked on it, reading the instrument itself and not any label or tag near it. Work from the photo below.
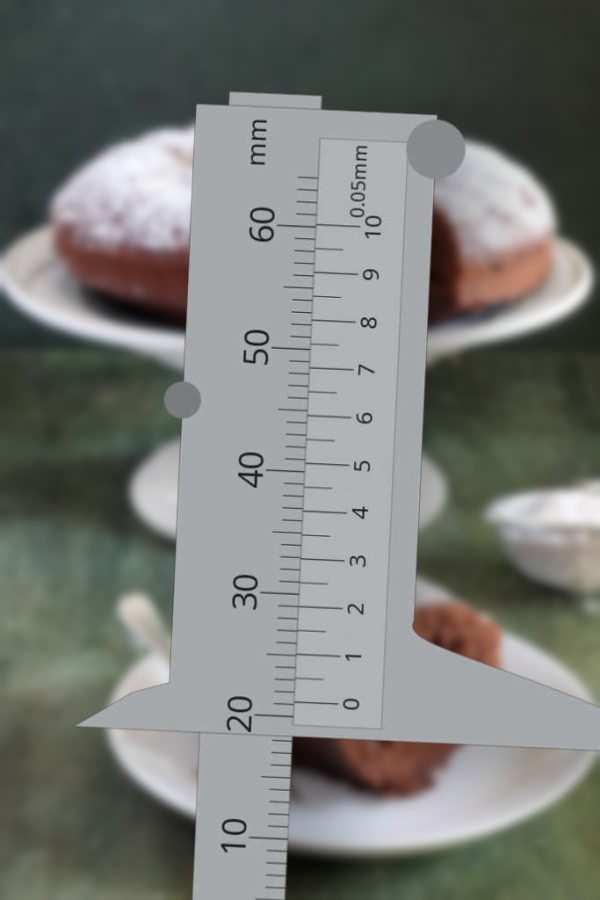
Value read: 21.2 mm
